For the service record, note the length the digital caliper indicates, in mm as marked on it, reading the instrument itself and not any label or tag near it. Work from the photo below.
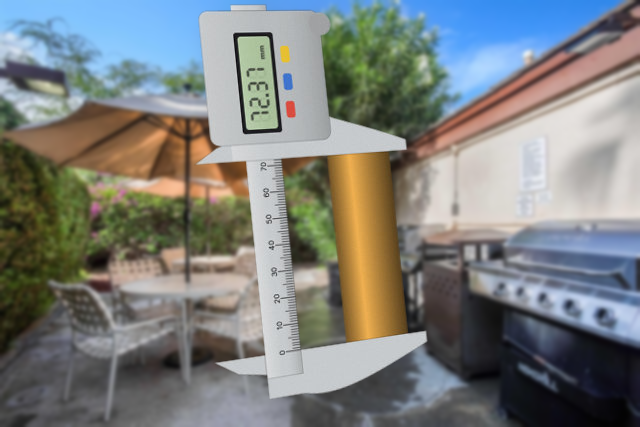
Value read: 72.37 mm
